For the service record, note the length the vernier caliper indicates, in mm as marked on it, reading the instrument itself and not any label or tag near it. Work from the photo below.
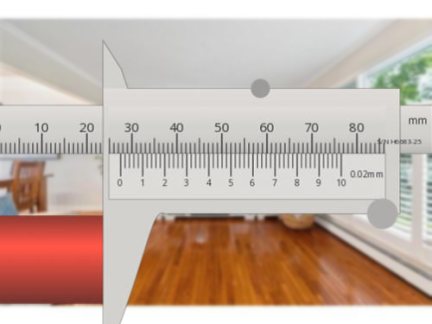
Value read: 27.5 mm
